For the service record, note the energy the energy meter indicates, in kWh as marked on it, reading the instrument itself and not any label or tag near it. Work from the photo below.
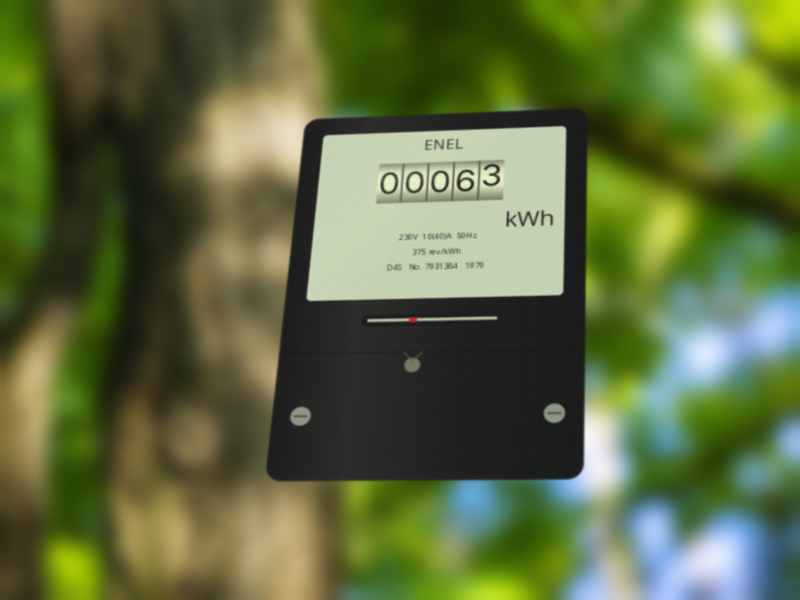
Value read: 63 kWh
